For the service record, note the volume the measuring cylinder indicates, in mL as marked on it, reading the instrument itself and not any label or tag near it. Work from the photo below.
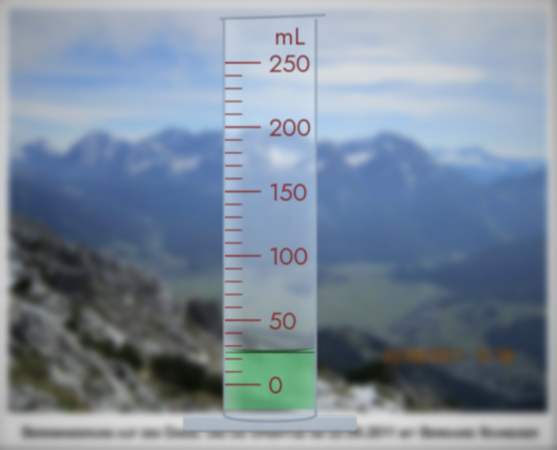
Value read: 25 mL
